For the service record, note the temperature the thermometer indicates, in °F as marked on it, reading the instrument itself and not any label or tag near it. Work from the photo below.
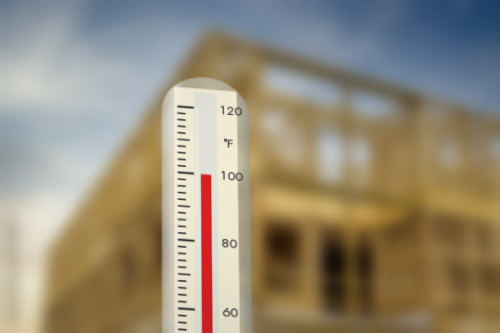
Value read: 100 °F
